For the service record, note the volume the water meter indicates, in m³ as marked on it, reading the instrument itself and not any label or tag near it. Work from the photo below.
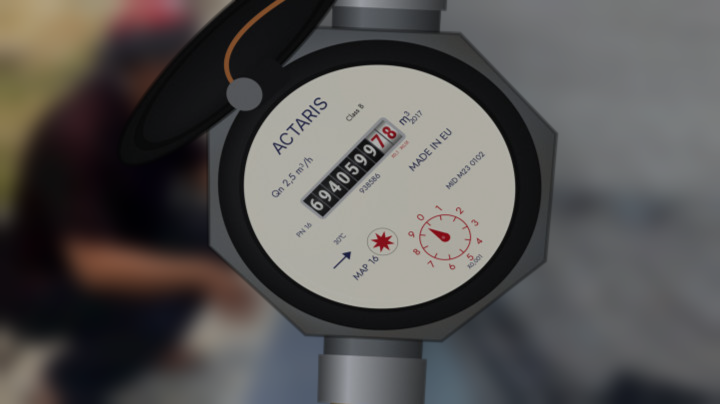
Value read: 6940599.779 m³
